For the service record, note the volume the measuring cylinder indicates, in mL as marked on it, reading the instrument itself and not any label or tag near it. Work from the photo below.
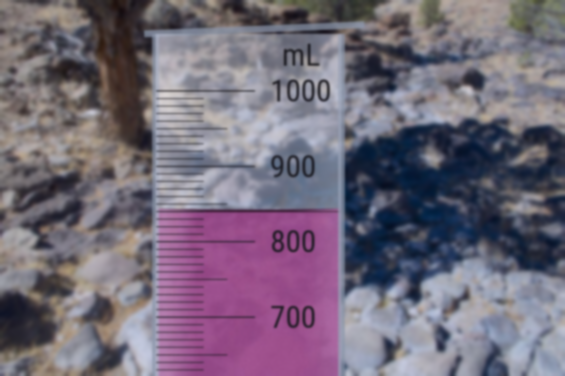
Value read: 840 mL
